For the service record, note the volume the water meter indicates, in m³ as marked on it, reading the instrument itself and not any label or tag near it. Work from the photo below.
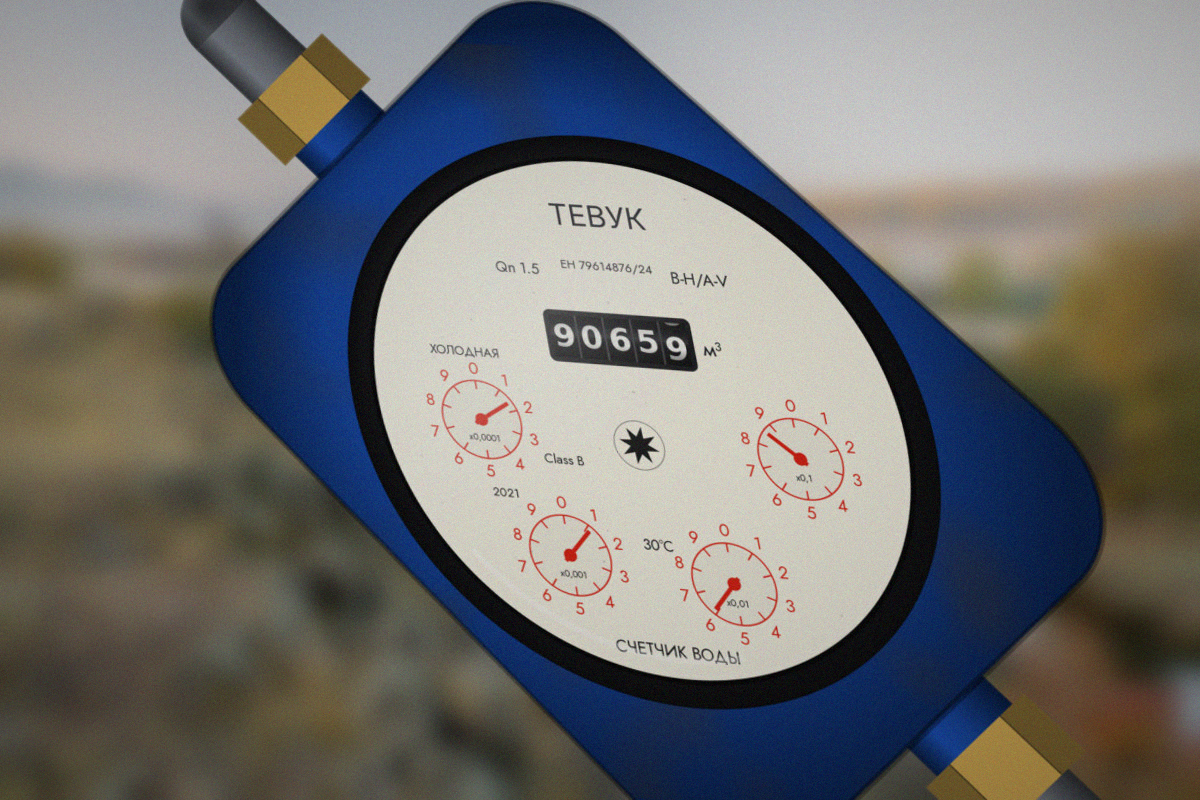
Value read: 90658.8611 m³
